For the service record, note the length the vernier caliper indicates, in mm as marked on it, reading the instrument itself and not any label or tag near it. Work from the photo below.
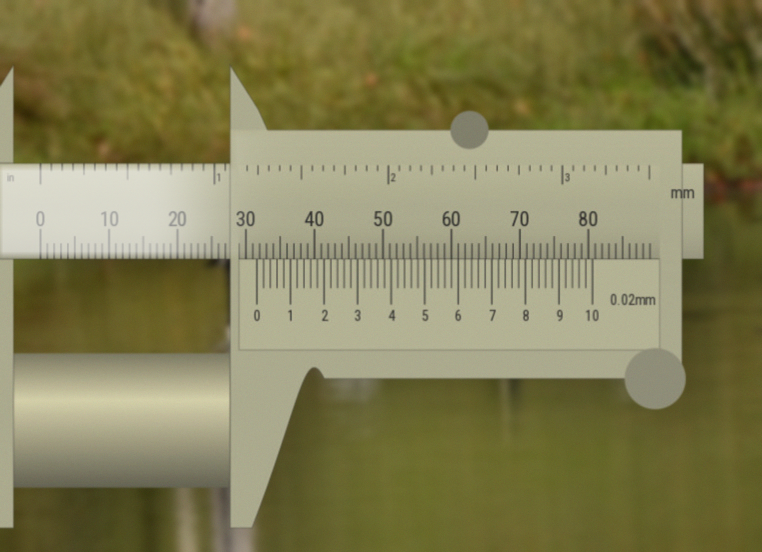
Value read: 31.6 mm
